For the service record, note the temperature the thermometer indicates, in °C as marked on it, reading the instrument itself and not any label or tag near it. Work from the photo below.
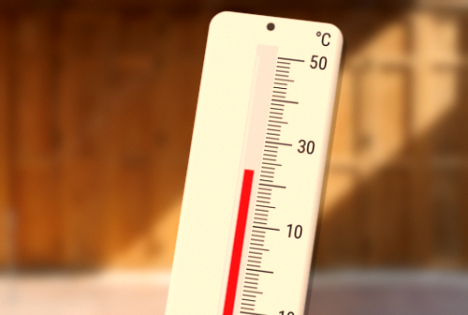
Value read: 23 °C
